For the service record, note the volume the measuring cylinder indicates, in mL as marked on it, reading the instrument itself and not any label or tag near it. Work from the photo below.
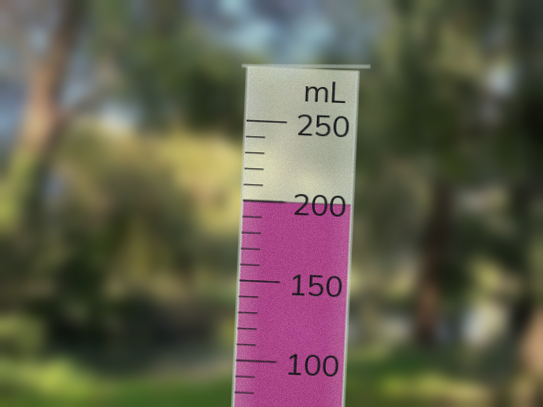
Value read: 200 mL
